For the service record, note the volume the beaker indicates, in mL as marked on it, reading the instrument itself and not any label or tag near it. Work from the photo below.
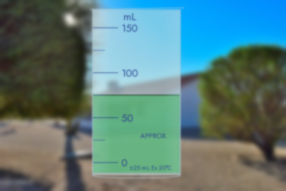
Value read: 75 mL
